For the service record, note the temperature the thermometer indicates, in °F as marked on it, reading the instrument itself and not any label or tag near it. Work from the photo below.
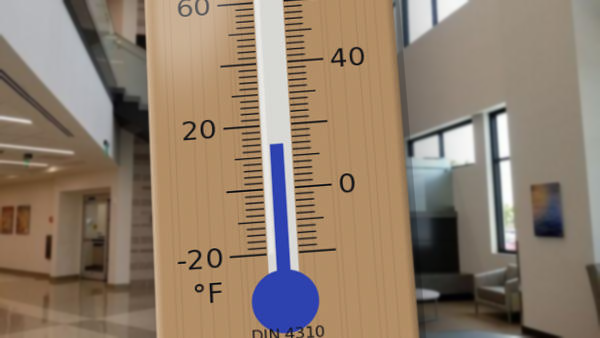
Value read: 14 °F
